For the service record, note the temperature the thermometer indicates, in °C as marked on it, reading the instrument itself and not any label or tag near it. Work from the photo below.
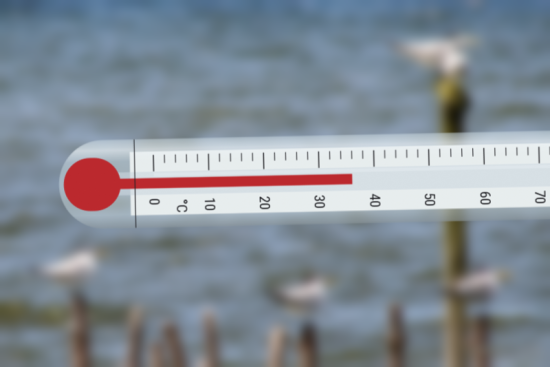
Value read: 36 °C
